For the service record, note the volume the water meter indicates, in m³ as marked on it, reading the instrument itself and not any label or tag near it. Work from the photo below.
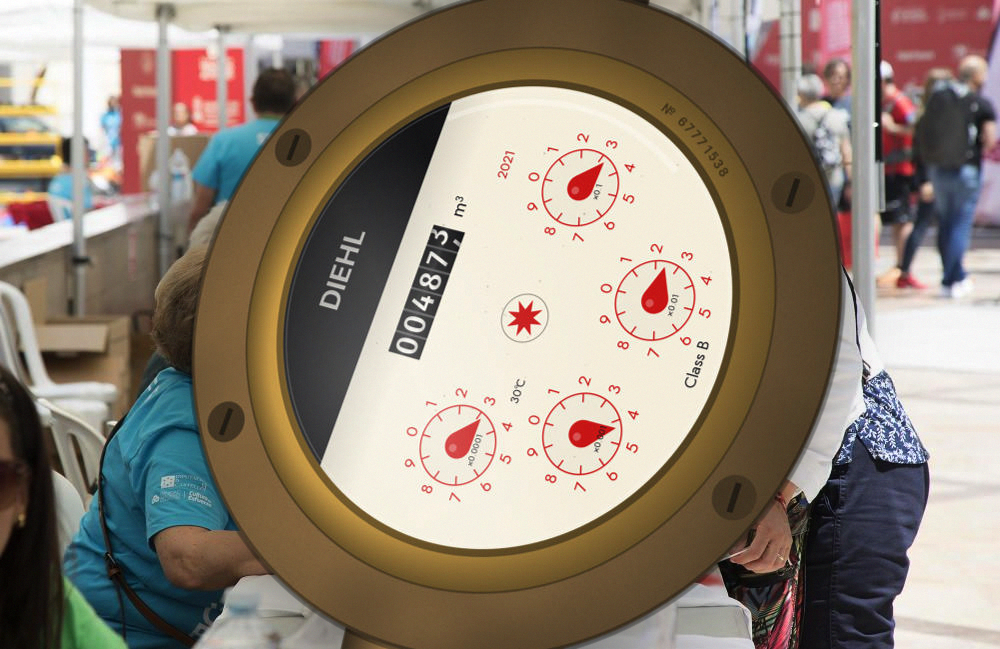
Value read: 4873.3243 m³
